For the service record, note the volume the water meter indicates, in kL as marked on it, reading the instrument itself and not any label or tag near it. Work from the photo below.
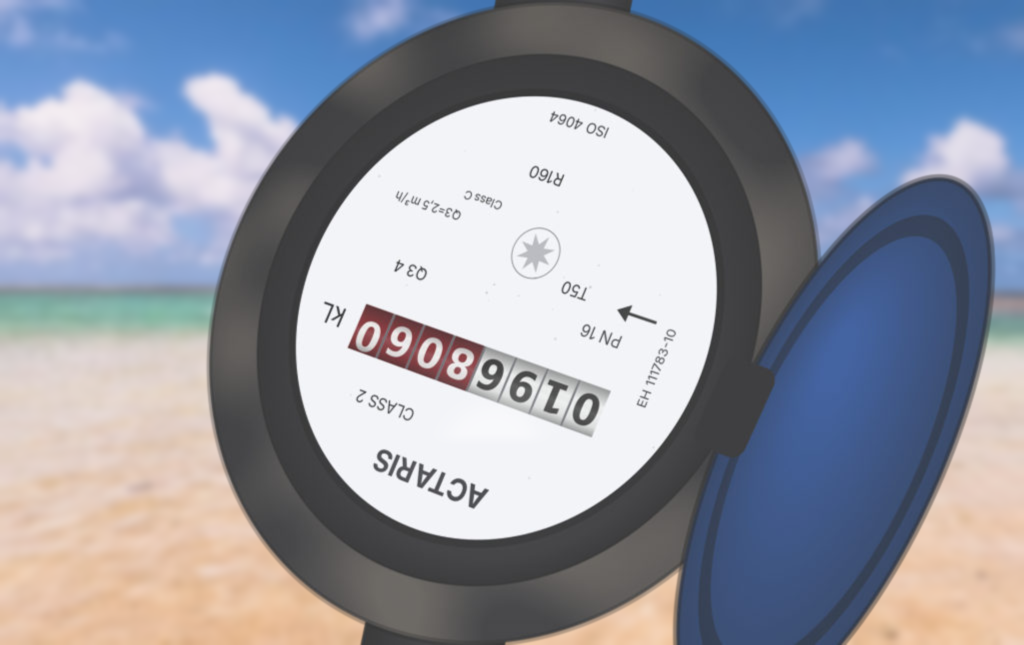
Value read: 196.8060 kL
